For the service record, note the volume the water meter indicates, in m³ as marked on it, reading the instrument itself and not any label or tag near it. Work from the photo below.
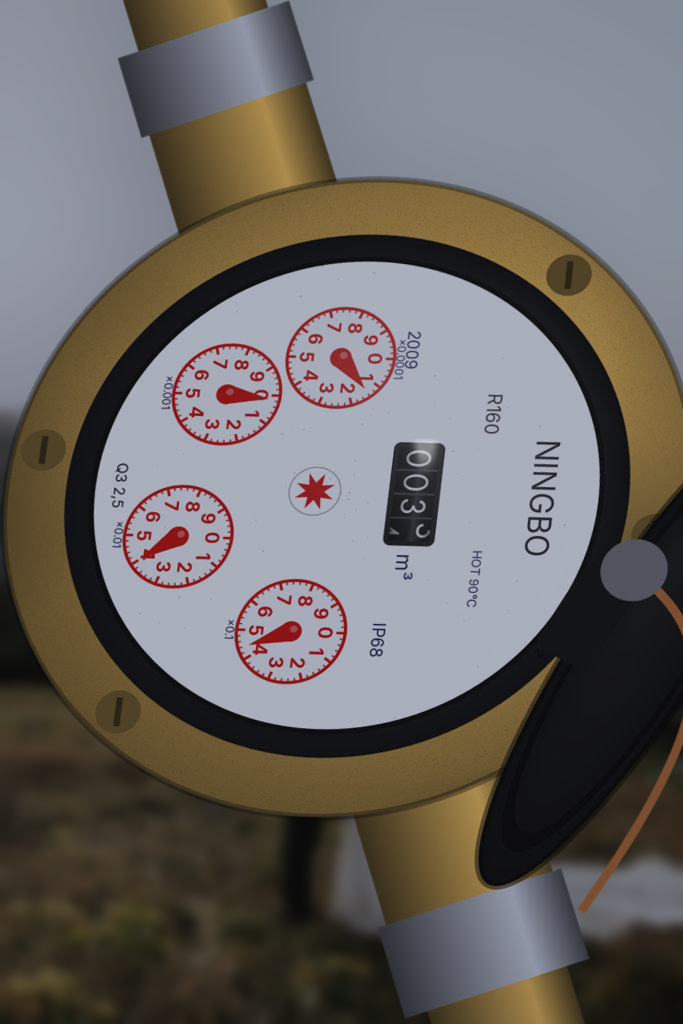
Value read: 33.4401 m³
